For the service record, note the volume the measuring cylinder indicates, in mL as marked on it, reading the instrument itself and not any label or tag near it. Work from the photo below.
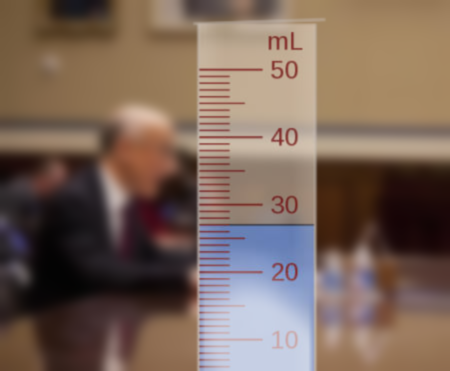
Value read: 27 mL
